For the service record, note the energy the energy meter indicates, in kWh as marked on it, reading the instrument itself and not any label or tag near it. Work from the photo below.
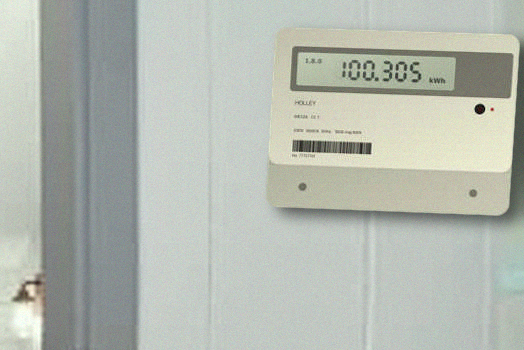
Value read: 100.305 kWh
